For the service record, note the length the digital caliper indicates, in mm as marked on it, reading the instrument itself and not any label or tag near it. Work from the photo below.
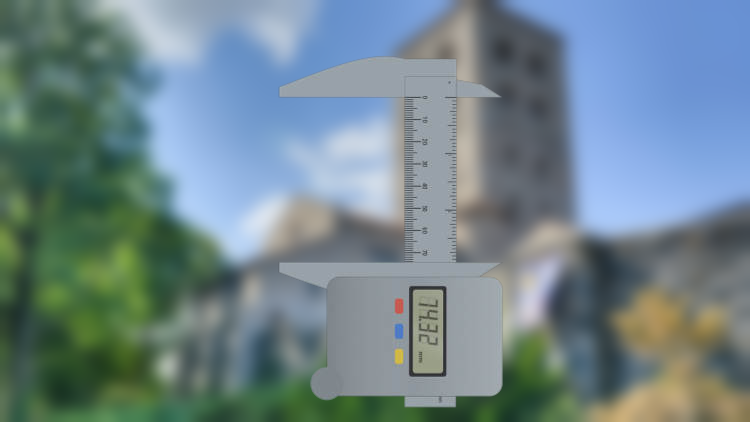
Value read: 74.32 mm
